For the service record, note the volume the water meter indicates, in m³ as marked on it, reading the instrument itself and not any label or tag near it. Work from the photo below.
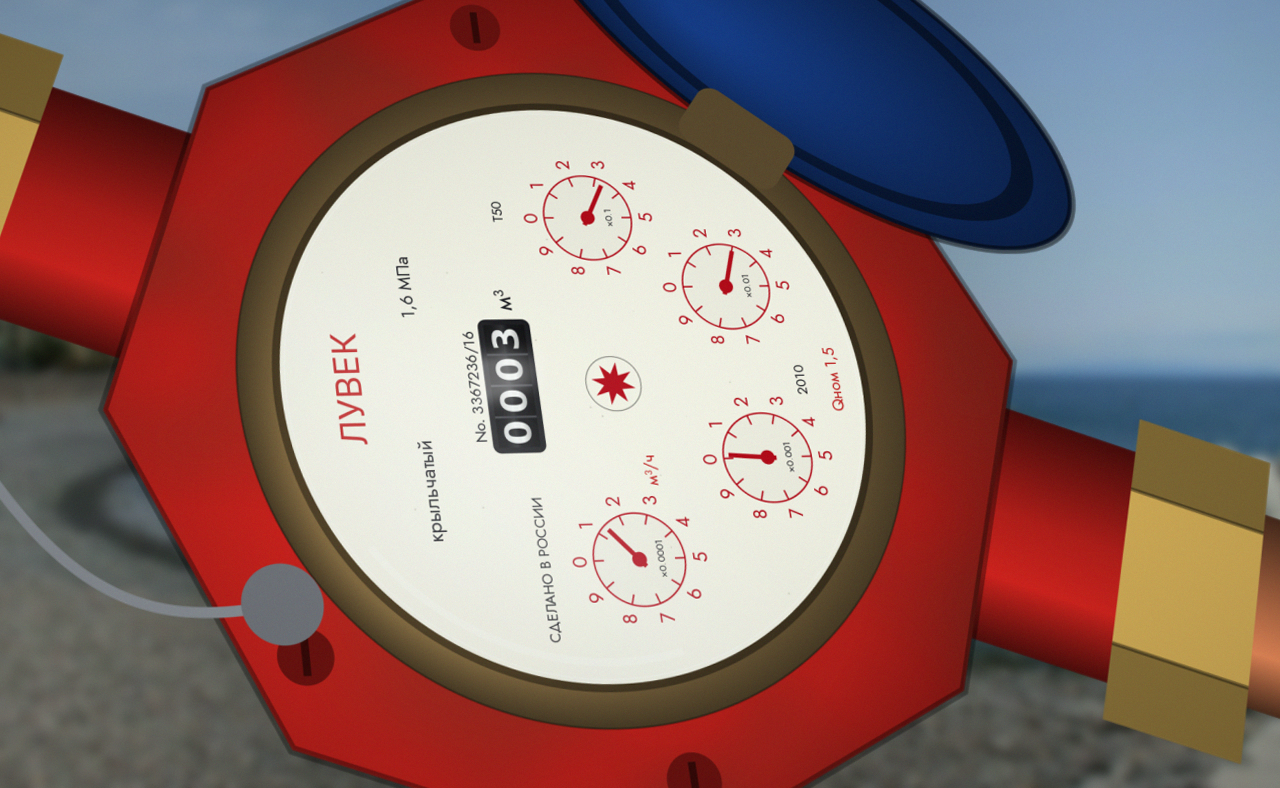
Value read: 3.3301 m³
